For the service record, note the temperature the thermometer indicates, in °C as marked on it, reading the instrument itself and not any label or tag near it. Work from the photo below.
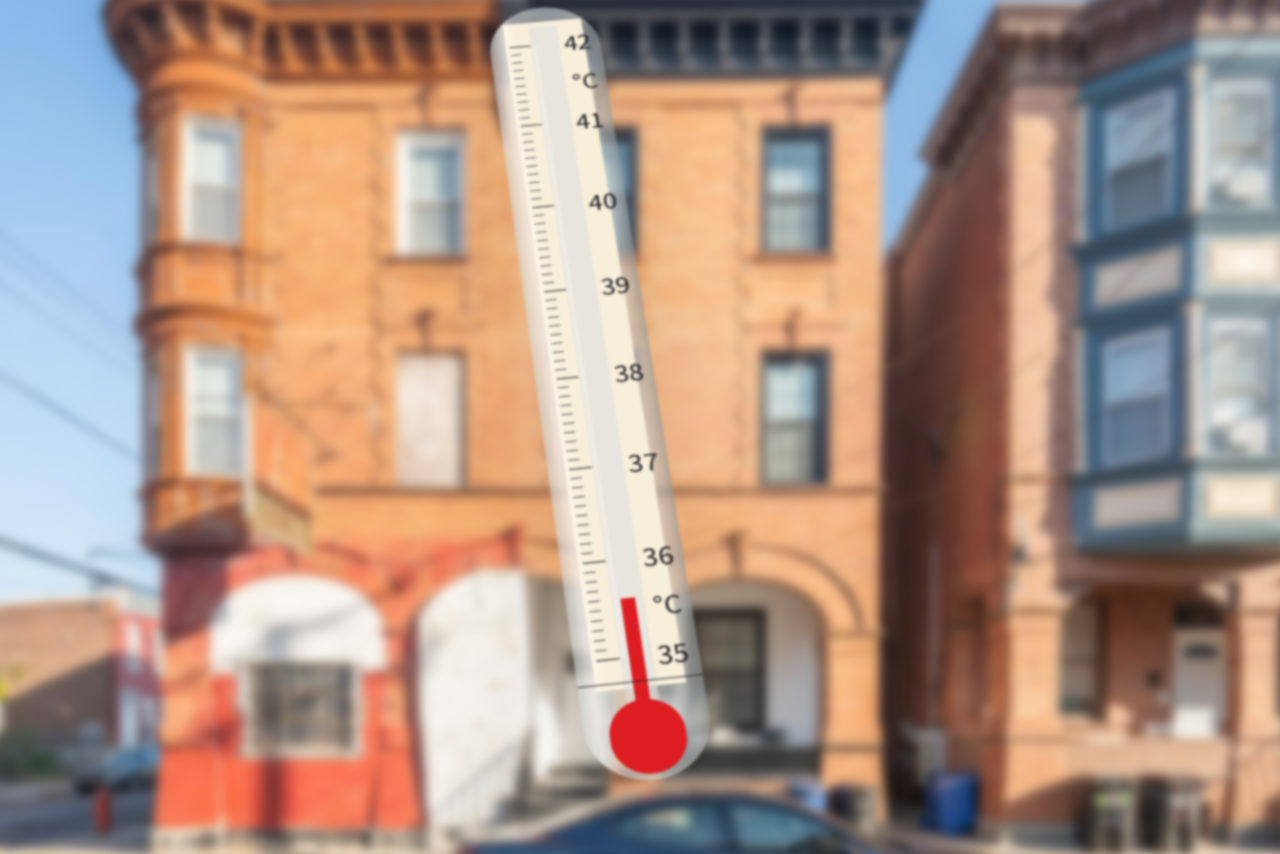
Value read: 35.6 °C
